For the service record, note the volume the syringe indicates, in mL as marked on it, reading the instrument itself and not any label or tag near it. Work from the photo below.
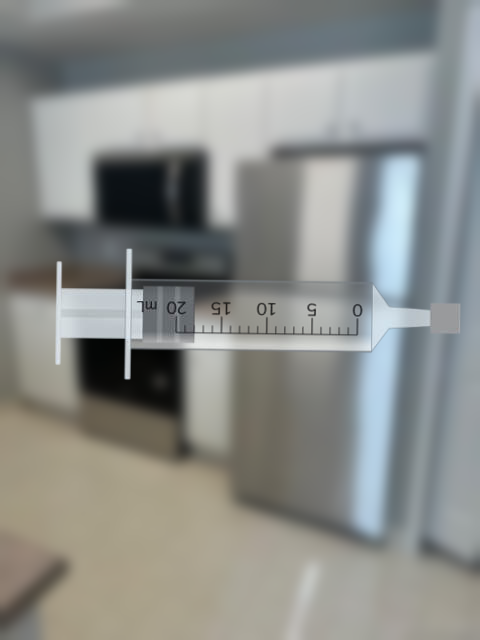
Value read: 18 mL
